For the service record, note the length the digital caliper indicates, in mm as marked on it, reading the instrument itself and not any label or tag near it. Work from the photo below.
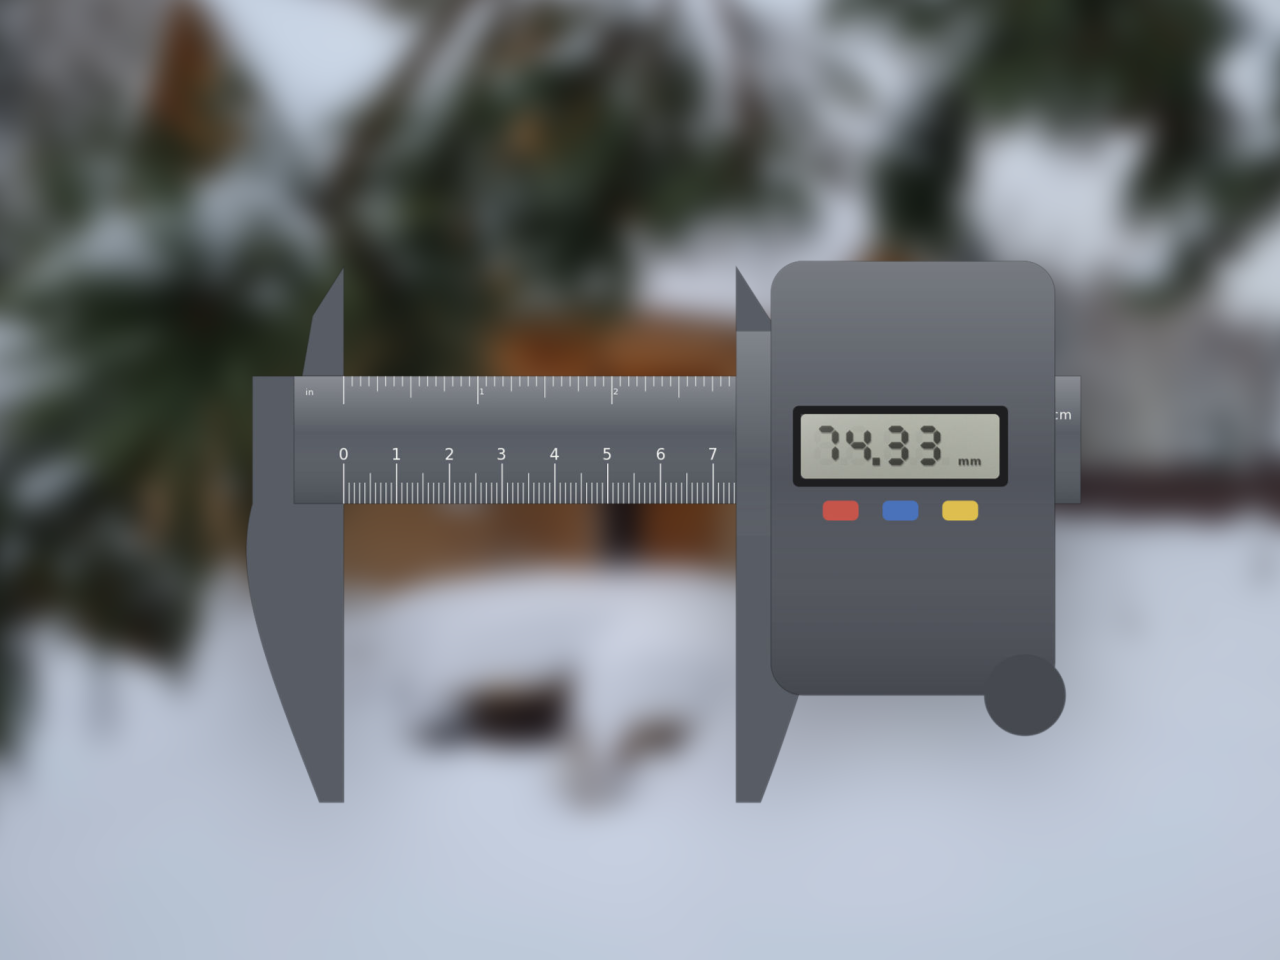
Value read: 74.33 mm
